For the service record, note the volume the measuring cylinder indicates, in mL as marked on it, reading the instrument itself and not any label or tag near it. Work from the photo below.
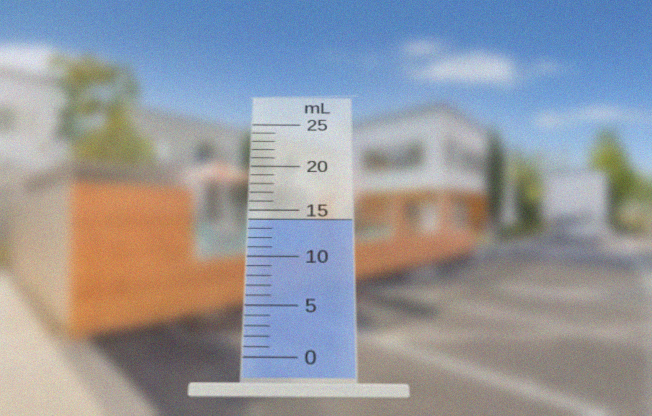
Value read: 14 mL
